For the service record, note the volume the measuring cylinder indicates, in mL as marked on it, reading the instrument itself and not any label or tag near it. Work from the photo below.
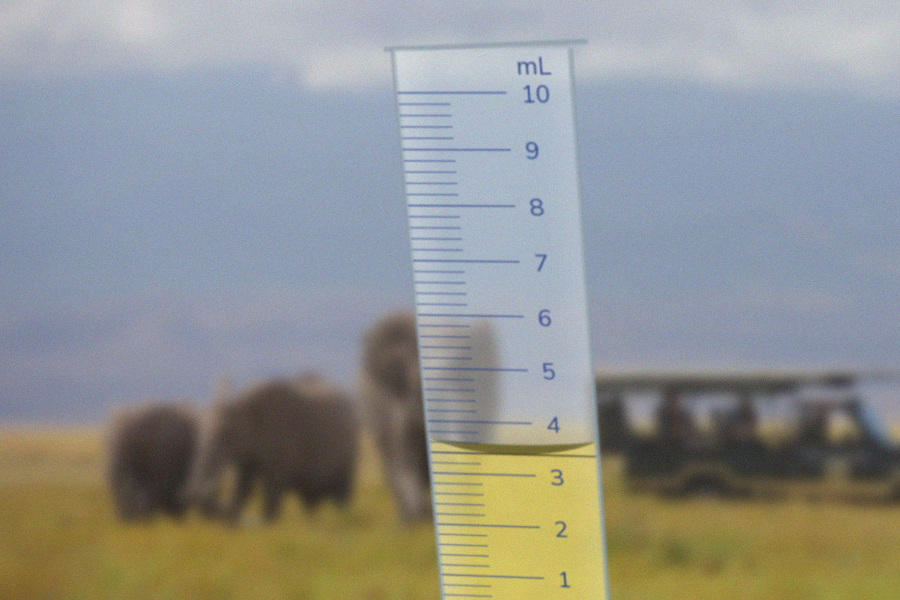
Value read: 3.4 mL
